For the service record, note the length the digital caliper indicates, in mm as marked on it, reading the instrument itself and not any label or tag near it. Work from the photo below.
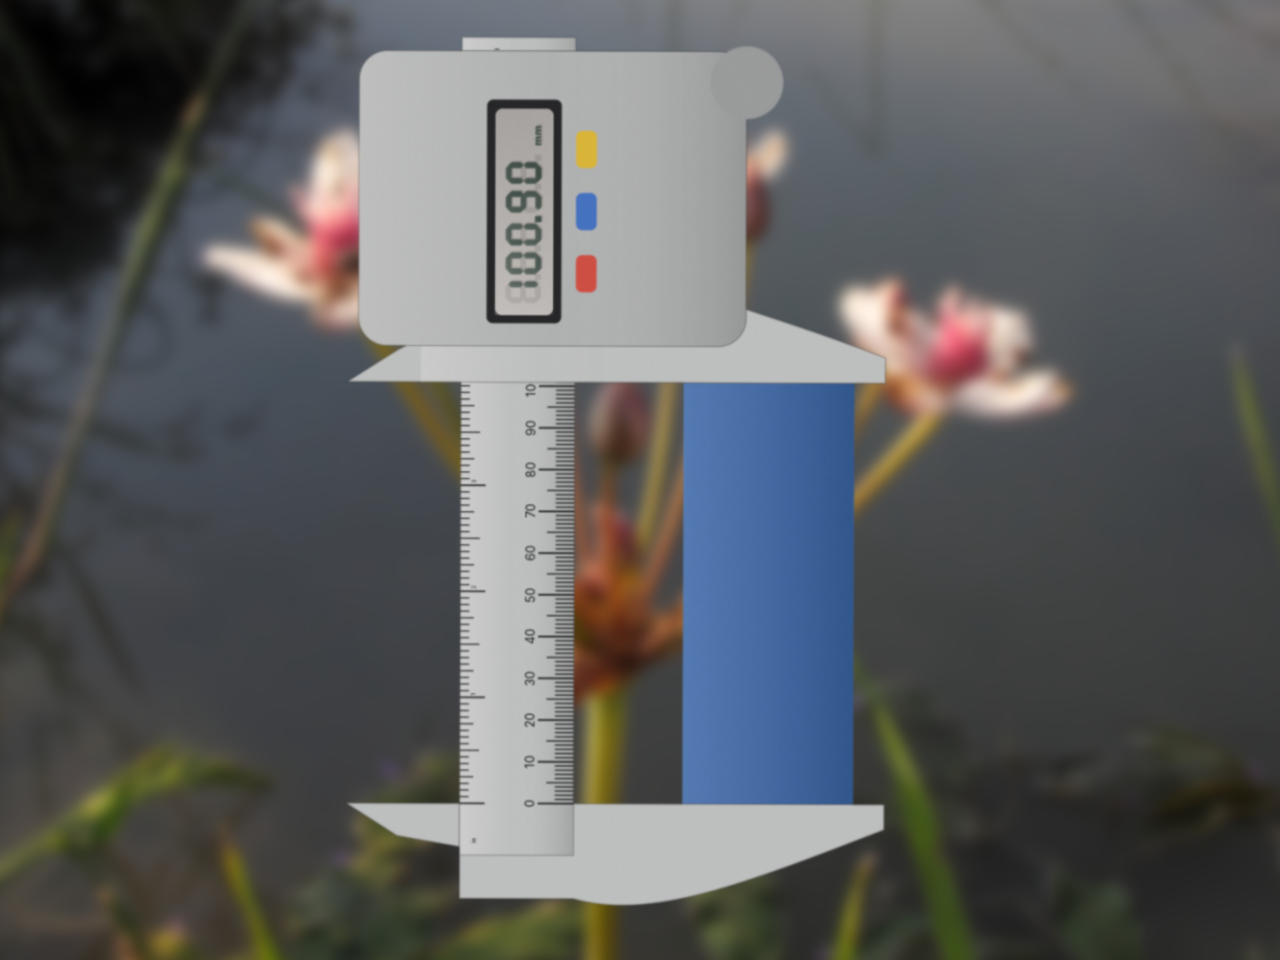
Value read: 100.90 mm
